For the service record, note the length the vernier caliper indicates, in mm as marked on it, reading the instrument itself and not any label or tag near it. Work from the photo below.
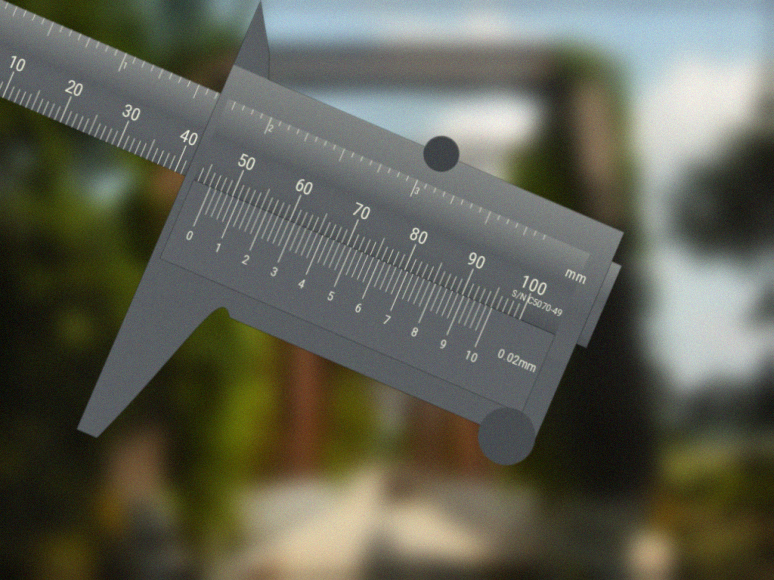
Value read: 46.2 mm
